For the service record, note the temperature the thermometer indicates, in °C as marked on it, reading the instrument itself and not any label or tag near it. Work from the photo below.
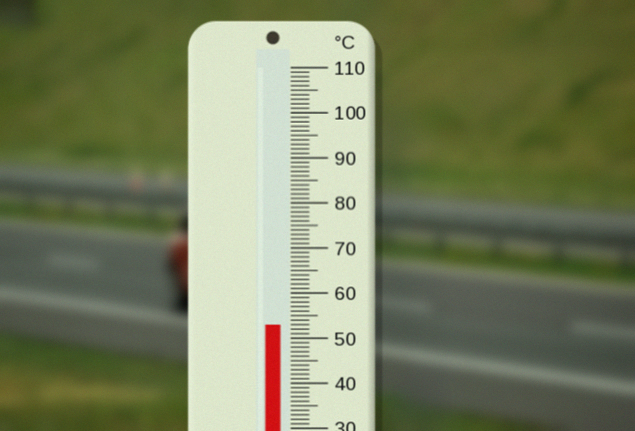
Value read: 53 °C
